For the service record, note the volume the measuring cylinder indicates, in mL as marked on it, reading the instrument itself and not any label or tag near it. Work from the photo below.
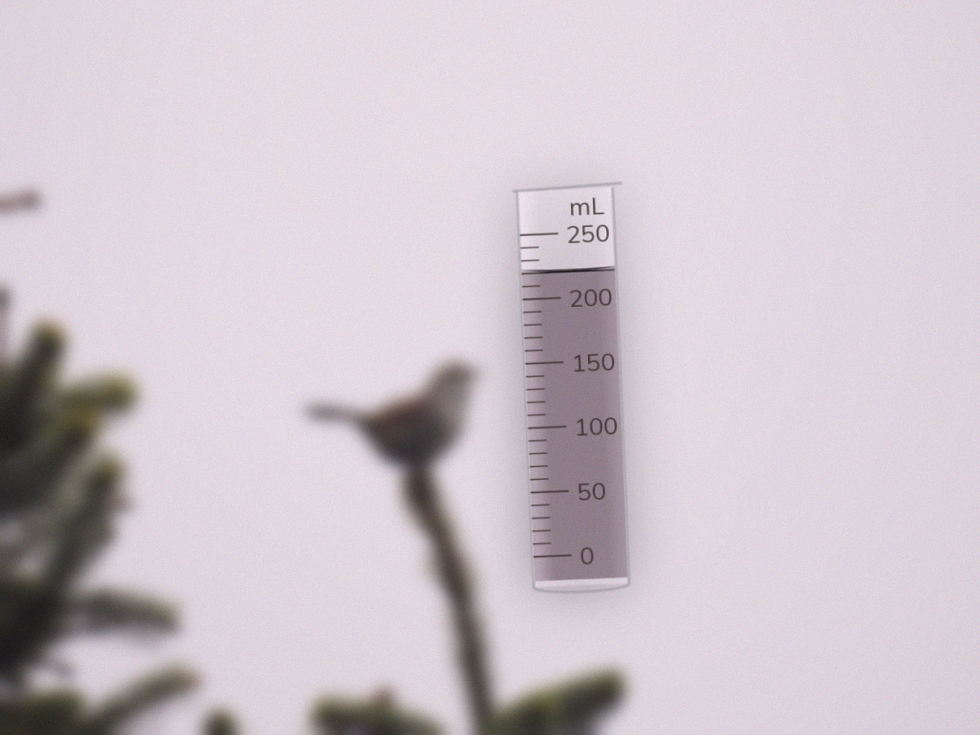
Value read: 220 mL
